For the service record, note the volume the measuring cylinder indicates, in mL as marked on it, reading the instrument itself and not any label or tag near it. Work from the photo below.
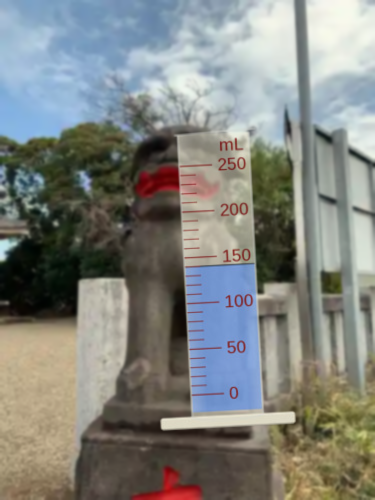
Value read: 140 mL
